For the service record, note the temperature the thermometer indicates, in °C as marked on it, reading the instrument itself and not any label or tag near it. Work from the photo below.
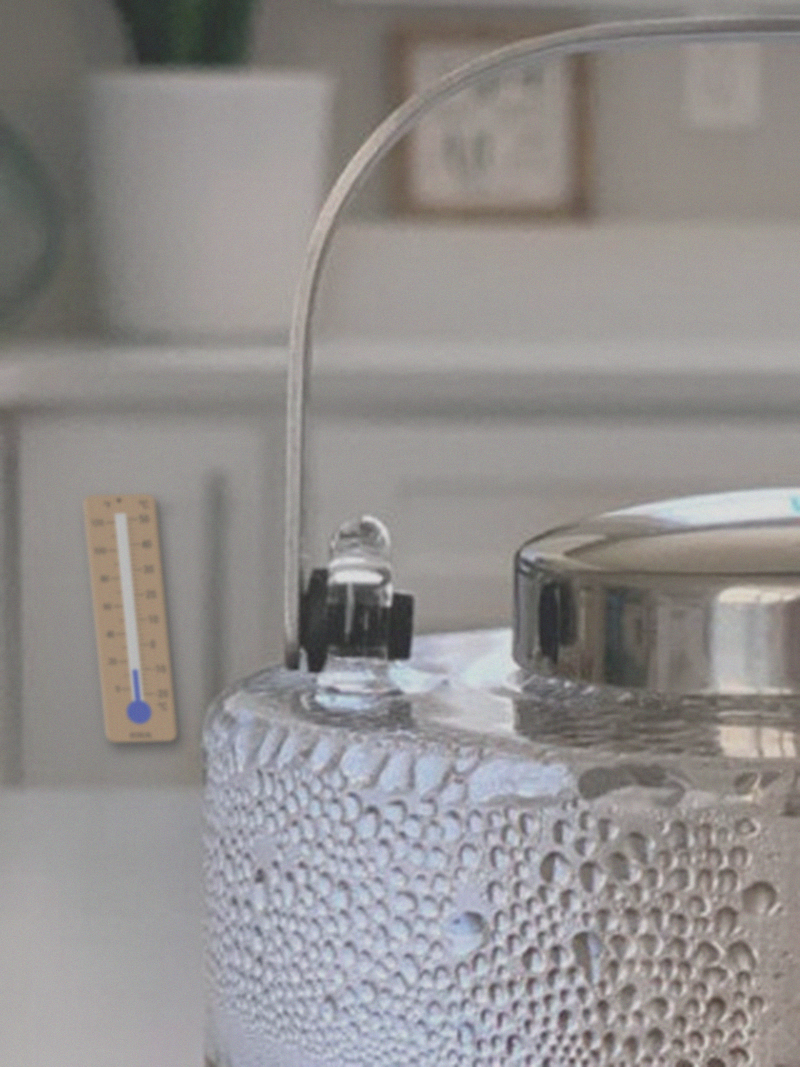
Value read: -10 °C
